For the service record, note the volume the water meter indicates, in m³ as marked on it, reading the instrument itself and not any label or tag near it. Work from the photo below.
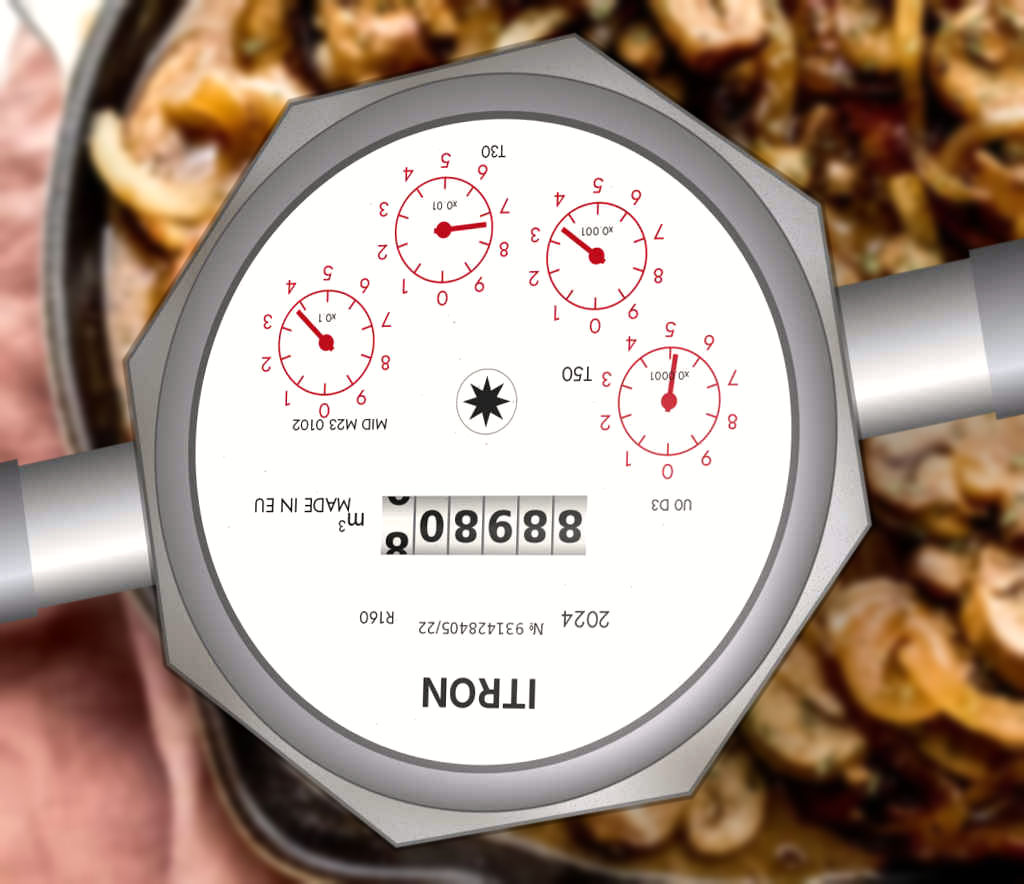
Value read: 889808.3735 m³
